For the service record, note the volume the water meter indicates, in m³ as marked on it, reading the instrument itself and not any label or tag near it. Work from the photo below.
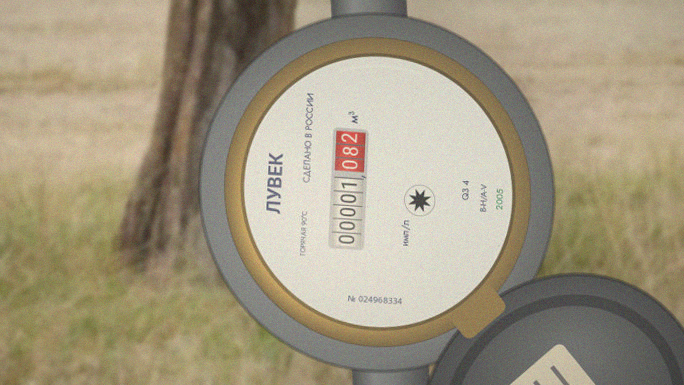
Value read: 1.082 m³
